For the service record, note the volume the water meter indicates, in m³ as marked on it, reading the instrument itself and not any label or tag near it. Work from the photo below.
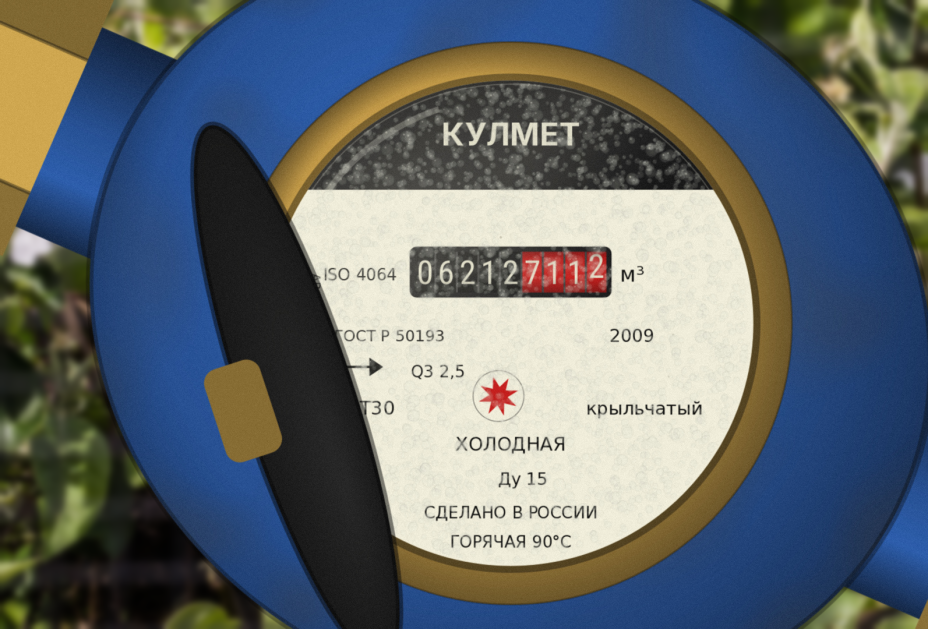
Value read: 6212.7112 m³
